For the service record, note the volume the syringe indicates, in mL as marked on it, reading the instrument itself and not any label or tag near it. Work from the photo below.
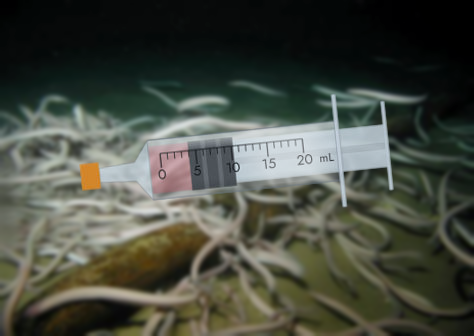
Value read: 4 mL
